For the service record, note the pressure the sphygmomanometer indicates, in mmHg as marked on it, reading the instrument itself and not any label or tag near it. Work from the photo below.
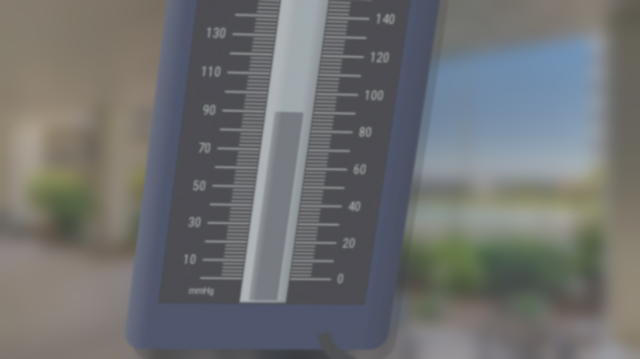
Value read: 90 mmHg
